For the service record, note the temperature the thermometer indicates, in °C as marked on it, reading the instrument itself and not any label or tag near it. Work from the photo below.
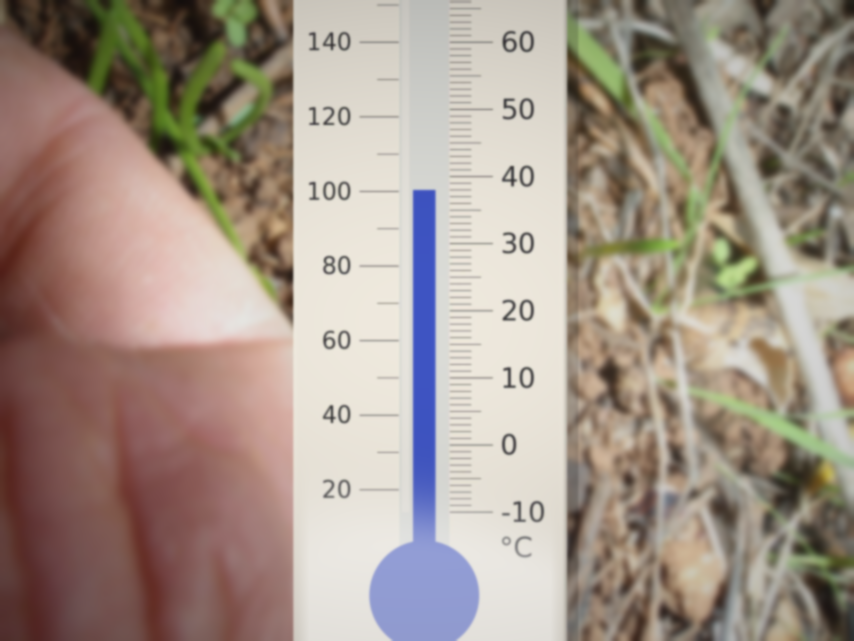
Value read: 38 °C
